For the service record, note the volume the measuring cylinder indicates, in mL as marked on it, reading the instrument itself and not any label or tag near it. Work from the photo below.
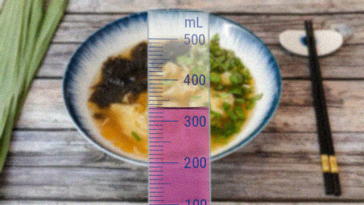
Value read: 330 mL
